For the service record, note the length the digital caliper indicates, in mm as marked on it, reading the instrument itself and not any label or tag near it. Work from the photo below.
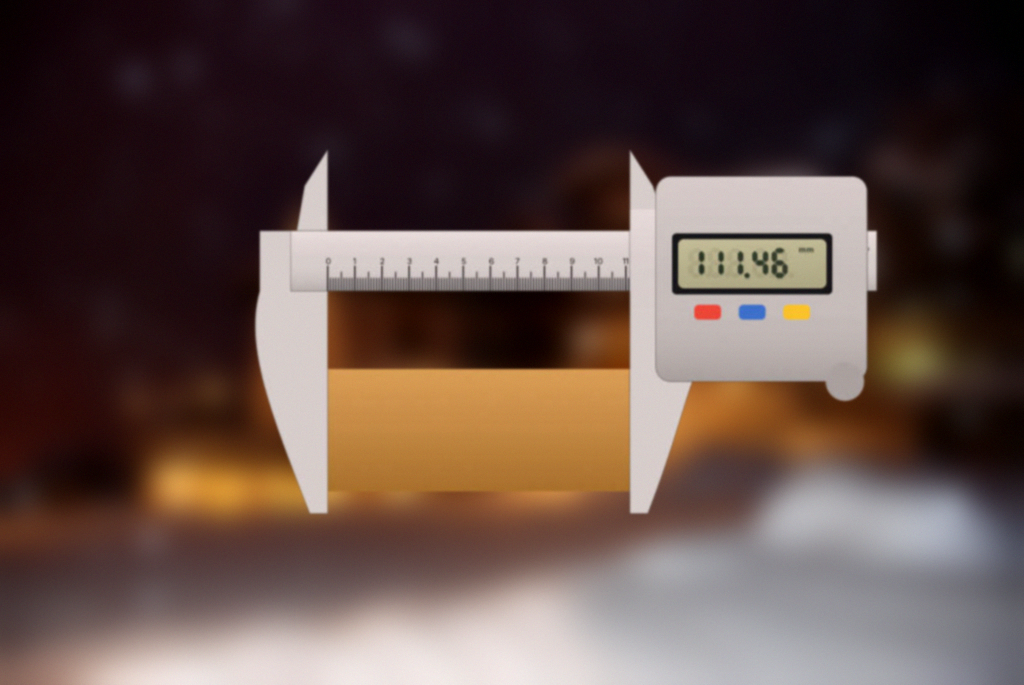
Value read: 111.46 mm
